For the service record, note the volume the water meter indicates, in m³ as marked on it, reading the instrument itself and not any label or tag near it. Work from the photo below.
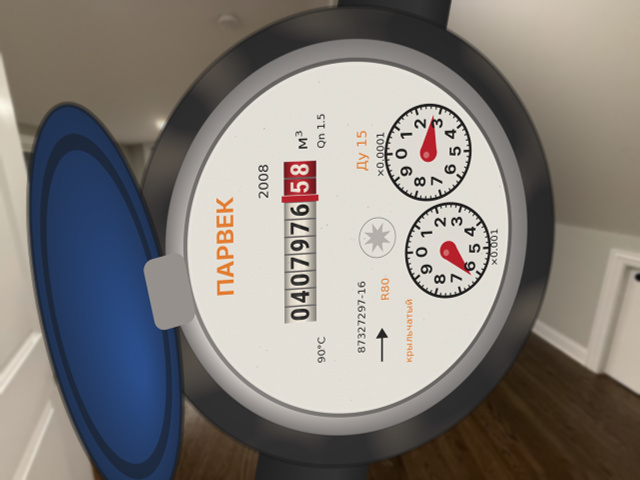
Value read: 407976.5862 m³
